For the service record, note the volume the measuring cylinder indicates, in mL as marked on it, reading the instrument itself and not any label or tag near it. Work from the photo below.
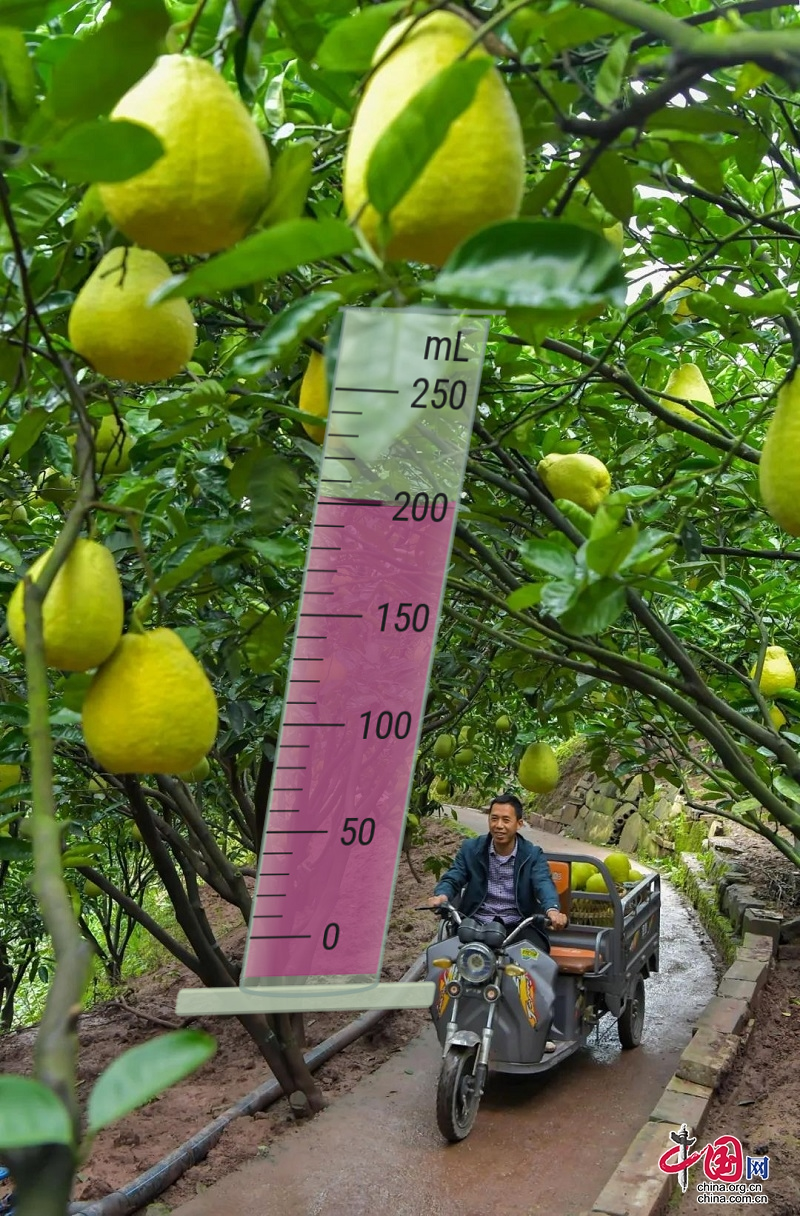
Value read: 200 mL
